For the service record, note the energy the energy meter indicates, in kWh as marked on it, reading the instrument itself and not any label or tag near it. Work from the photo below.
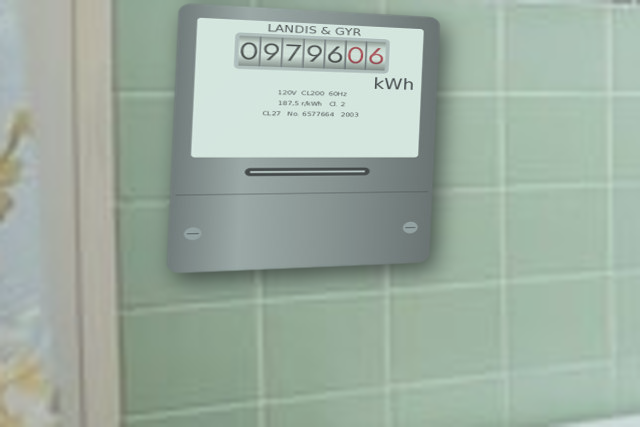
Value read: 9796.06 kWh
